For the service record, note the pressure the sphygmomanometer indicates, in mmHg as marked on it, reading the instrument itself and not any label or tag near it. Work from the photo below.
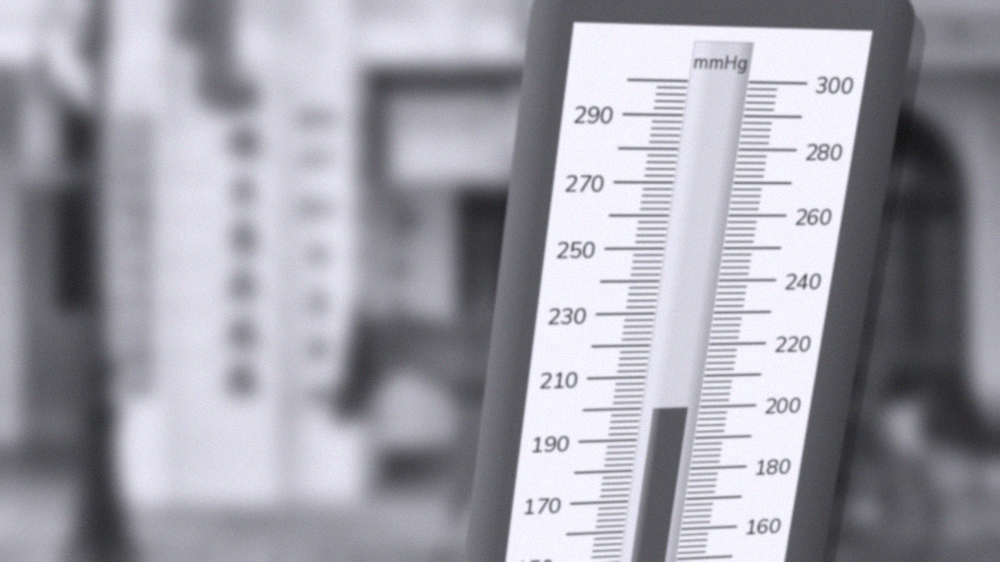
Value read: 200 mmHg
